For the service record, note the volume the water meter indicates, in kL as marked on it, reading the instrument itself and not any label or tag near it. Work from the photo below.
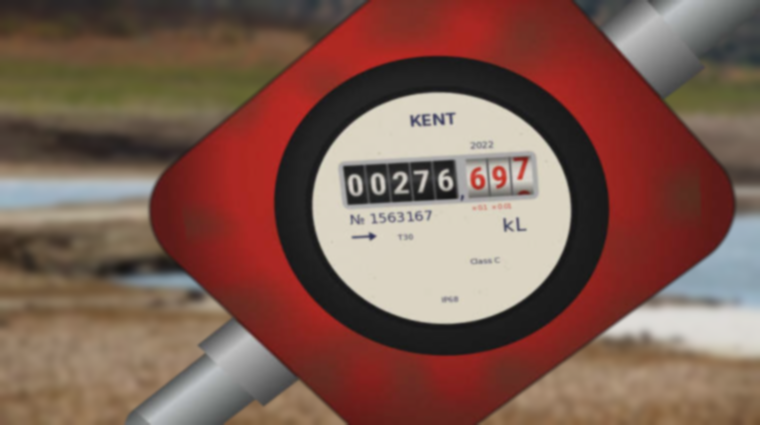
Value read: 276.697 kL
